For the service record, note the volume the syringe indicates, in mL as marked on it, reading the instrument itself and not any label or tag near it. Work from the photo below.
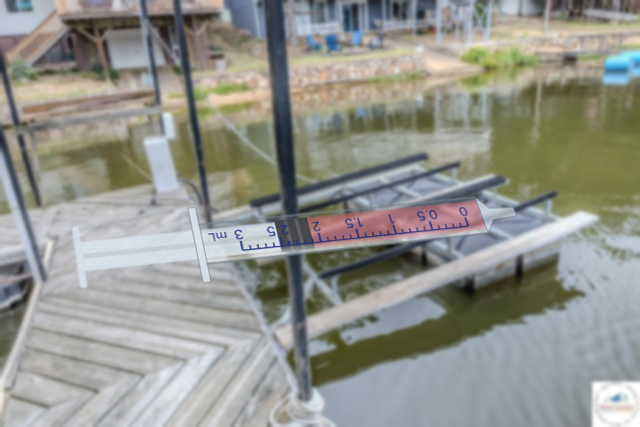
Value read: 2.1 mL
